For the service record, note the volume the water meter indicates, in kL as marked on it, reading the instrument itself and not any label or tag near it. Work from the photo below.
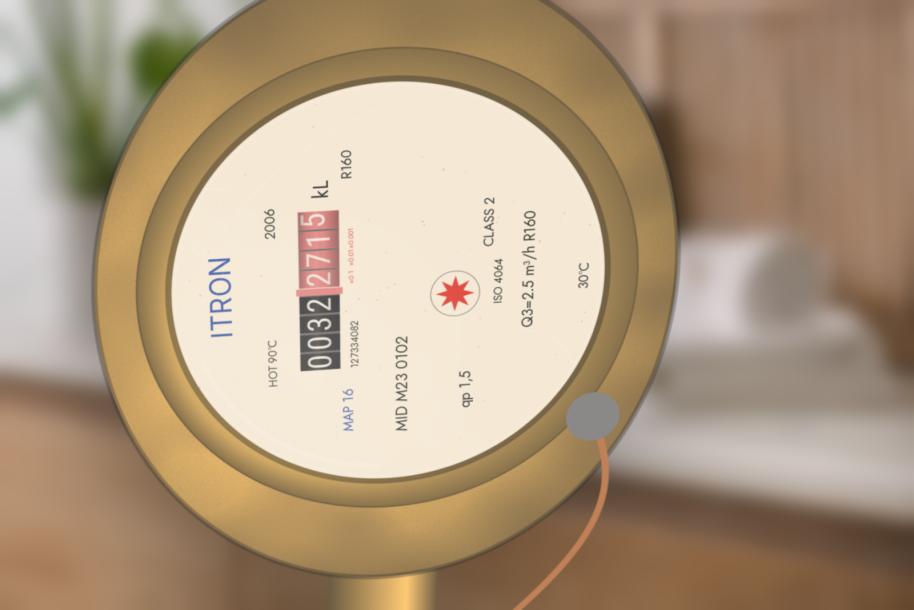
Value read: 32.2715 kL
